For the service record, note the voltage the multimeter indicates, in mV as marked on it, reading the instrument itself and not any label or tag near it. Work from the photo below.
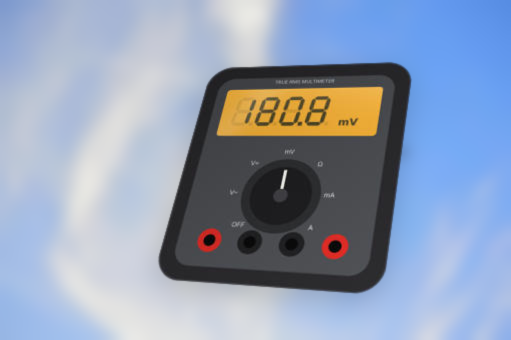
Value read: 180.8 mV
